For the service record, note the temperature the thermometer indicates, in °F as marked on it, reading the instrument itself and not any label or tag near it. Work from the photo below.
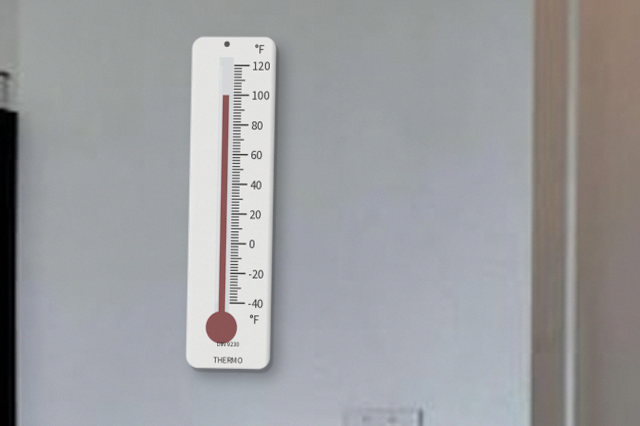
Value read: 100 °F
